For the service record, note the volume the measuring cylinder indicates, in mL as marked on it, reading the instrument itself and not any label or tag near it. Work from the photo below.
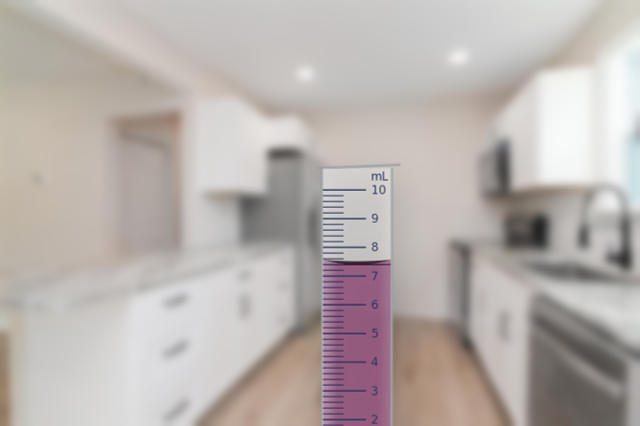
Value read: 7.4 mL
